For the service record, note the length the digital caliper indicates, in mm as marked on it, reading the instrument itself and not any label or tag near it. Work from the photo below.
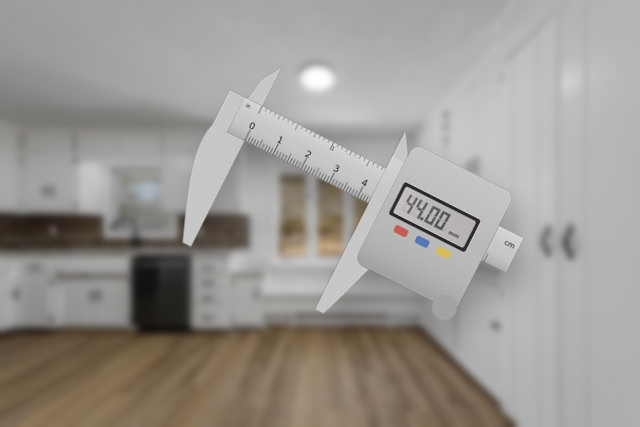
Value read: 44.00 mm
